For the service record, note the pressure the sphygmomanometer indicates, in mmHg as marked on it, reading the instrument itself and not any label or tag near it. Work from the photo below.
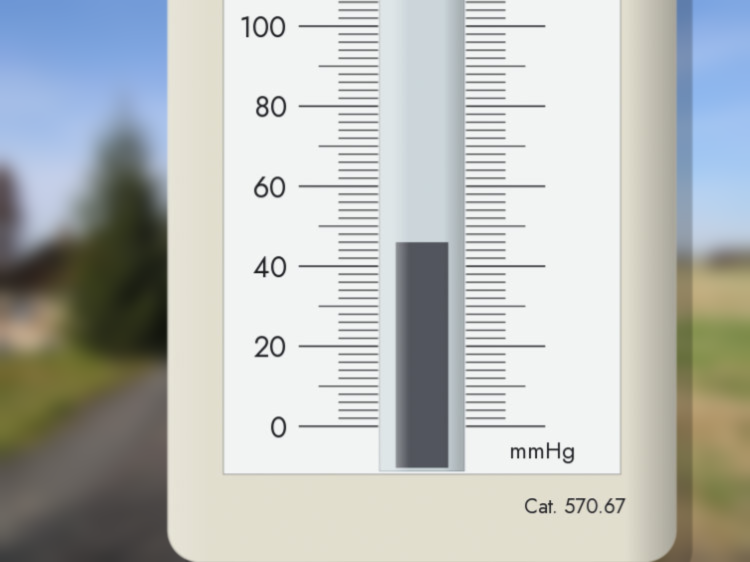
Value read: 46 mmHg
